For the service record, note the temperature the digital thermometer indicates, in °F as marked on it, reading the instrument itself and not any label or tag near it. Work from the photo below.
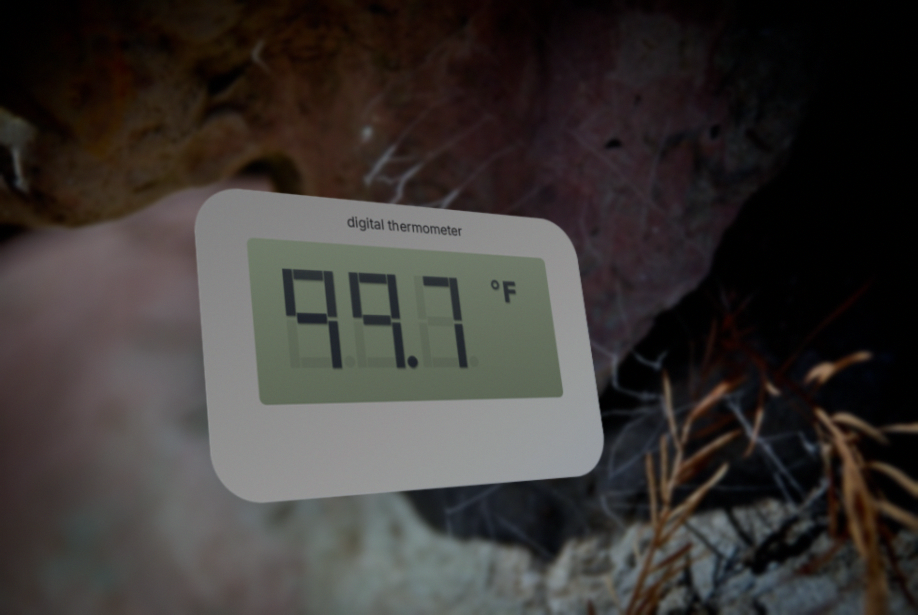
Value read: 99.7 °F
